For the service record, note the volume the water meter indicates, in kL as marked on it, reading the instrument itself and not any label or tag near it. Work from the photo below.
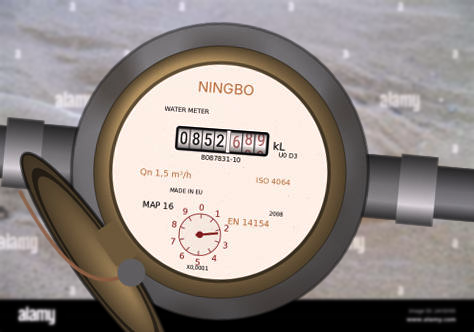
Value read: 852.6892 kL
